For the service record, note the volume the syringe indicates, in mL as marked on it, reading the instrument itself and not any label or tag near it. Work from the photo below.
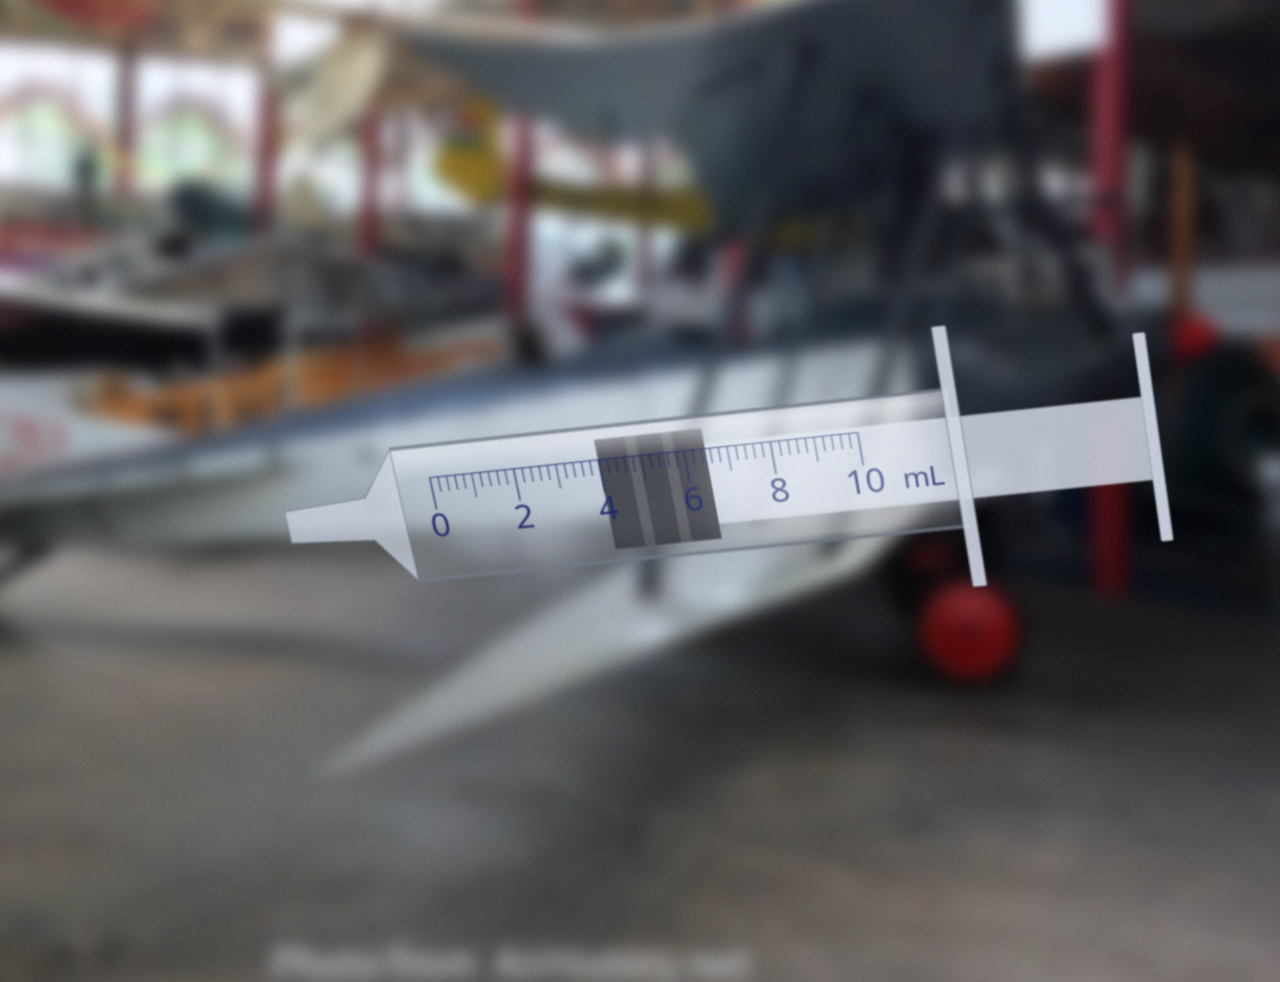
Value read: 4 mL
